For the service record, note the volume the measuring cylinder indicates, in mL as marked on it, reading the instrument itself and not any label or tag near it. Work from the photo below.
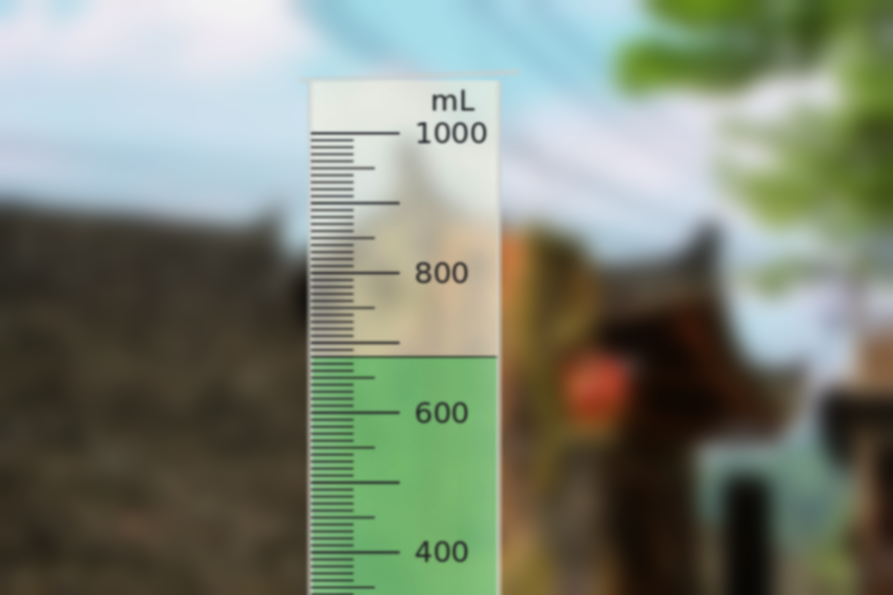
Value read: 680 mL
